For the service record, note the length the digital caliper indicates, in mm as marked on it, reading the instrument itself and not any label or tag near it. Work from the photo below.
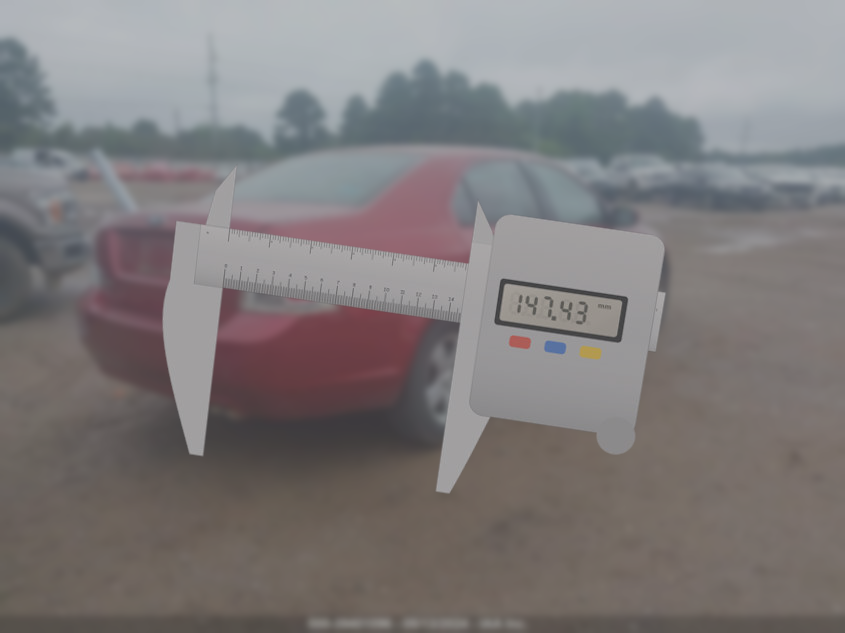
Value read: 147.43 mm
